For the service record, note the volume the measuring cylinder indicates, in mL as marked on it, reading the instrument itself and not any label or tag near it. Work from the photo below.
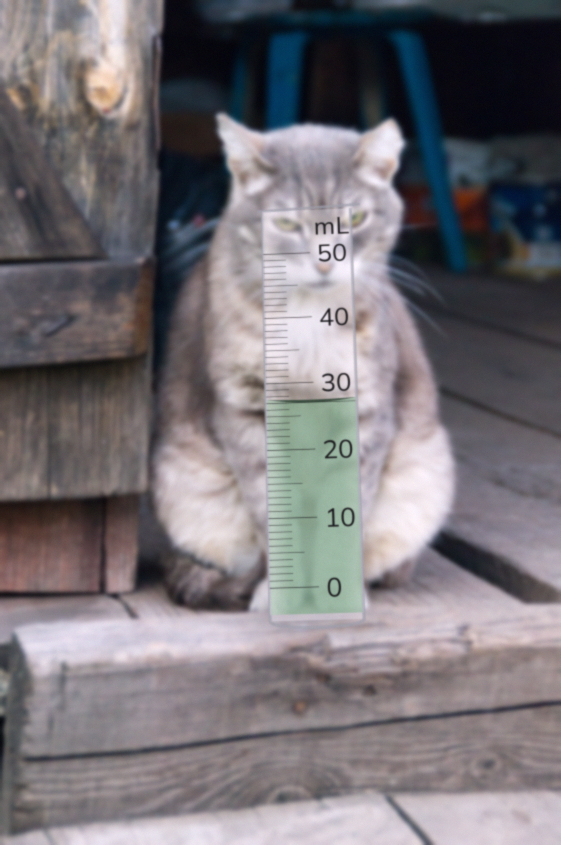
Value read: 27 mL
